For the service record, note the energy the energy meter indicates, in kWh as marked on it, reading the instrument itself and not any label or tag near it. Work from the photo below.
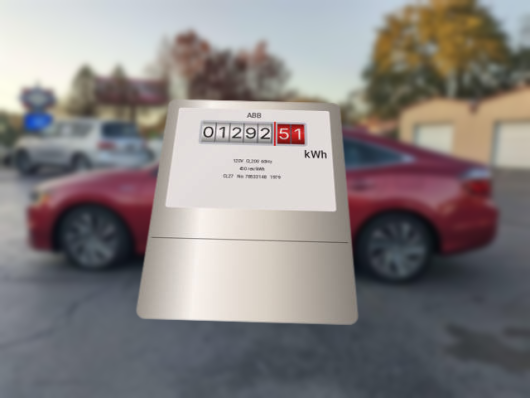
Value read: 1292.51 kWh
